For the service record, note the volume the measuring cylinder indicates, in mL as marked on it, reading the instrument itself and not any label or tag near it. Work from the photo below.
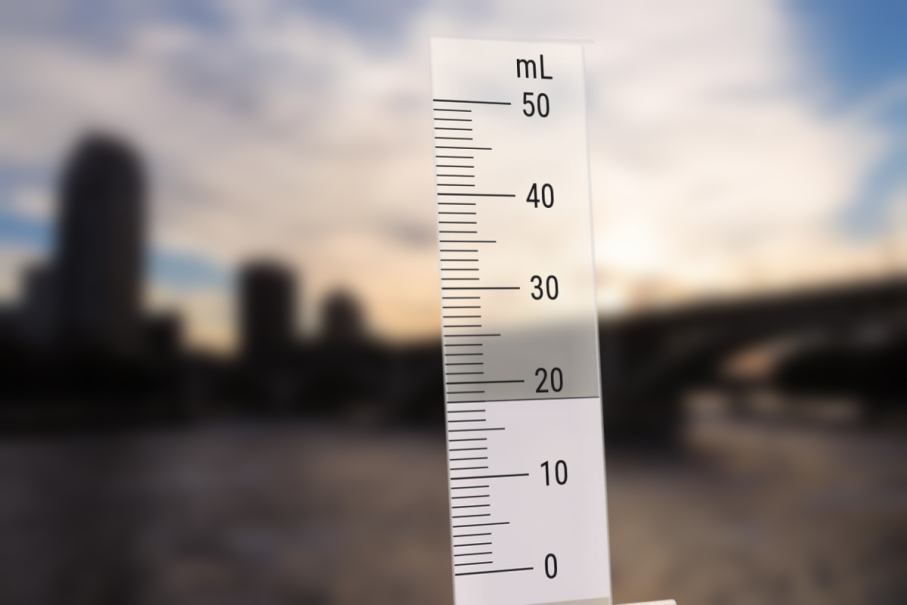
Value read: 18 mL
